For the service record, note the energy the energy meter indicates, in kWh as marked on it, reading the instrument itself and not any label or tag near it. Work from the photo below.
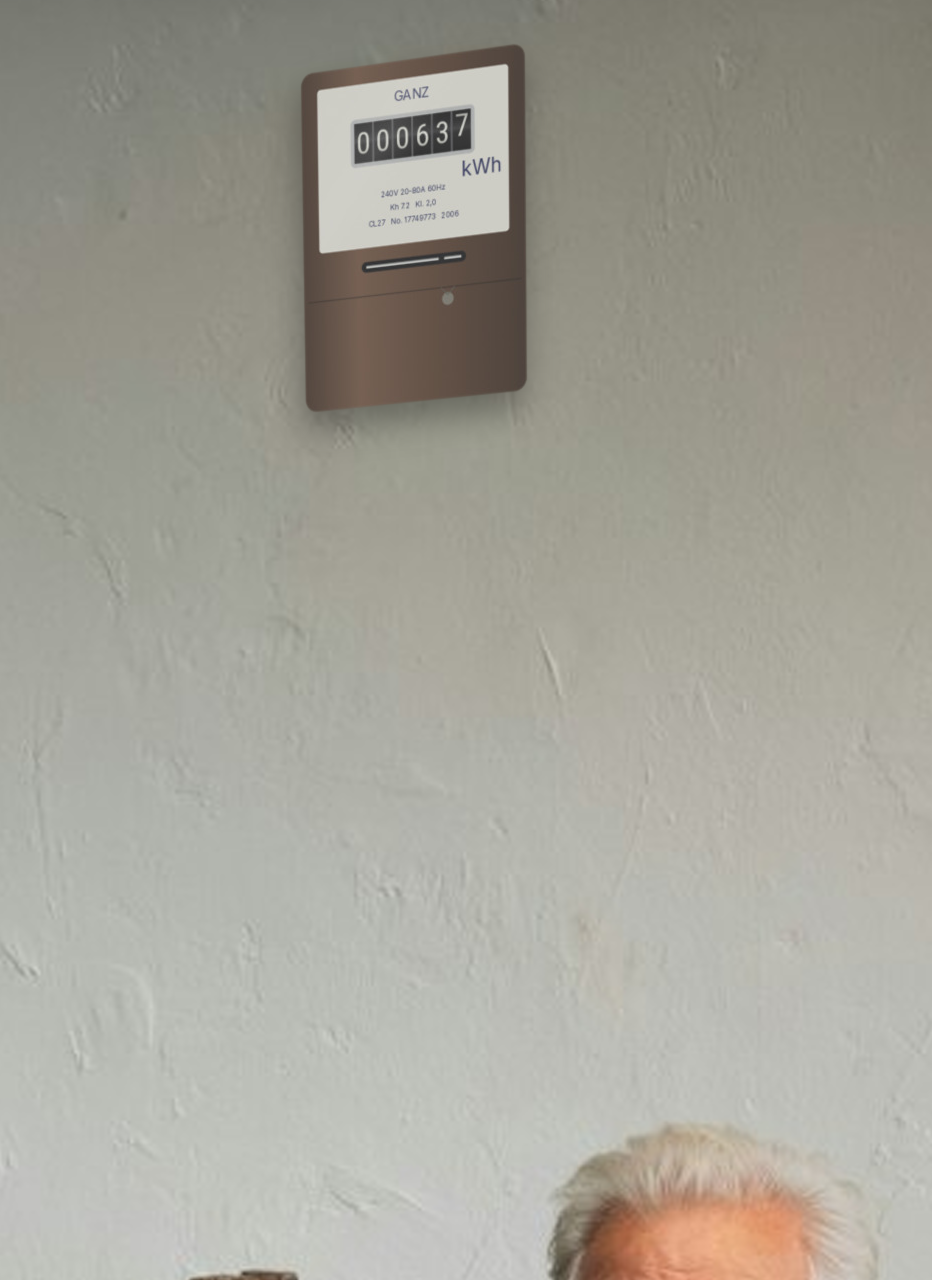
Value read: 637 kWh
